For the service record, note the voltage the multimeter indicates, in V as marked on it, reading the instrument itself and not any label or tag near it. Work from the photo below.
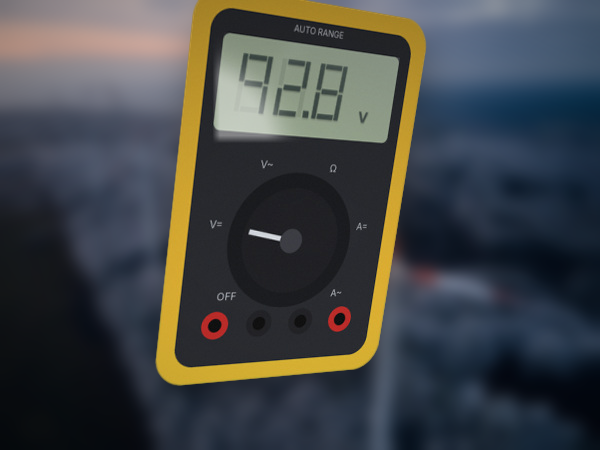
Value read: 92.8 V
